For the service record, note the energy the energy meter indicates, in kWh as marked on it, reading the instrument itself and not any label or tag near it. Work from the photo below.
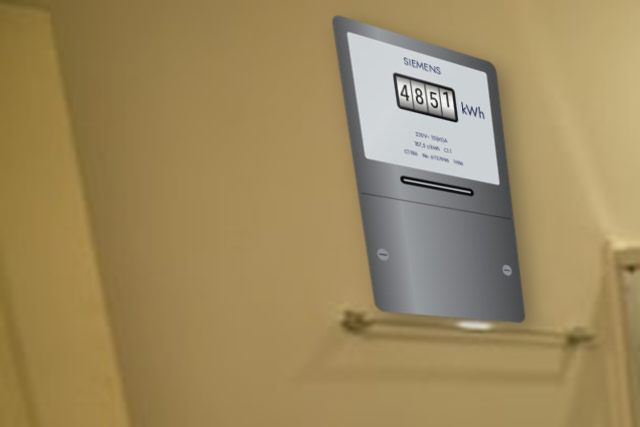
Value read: 4851 kWh
